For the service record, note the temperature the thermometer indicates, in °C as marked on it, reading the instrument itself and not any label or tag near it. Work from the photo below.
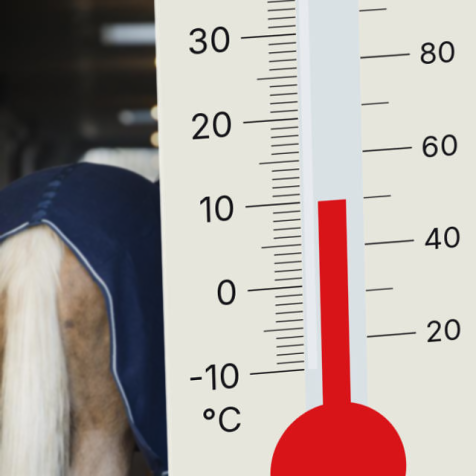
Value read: 10 °C
